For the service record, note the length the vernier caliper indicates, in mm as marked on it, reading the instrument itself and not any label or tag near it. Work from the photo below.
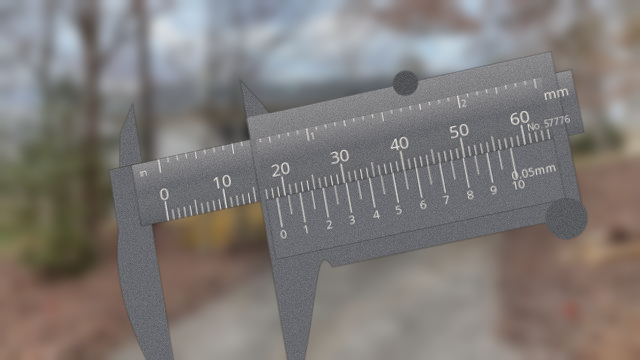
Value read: 18.6 mm
